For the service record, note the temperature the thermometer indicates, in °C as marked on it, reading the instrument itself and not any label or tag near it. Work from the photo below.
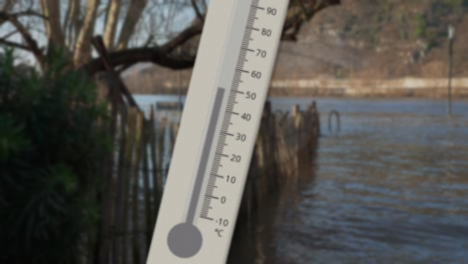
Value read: 50 °C
